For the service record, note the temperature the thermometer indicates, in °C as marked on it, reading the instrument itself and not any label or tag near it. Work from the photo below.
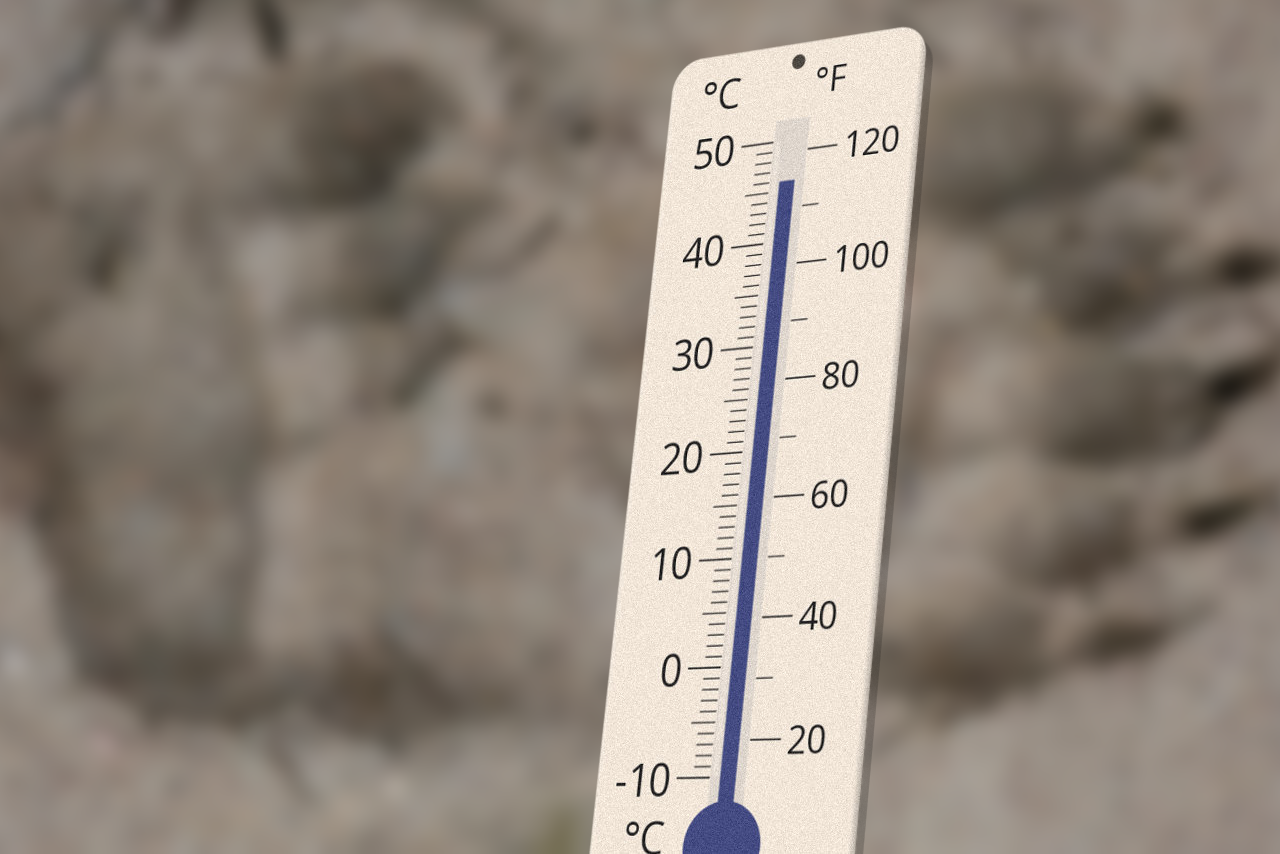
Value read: 46 °C
